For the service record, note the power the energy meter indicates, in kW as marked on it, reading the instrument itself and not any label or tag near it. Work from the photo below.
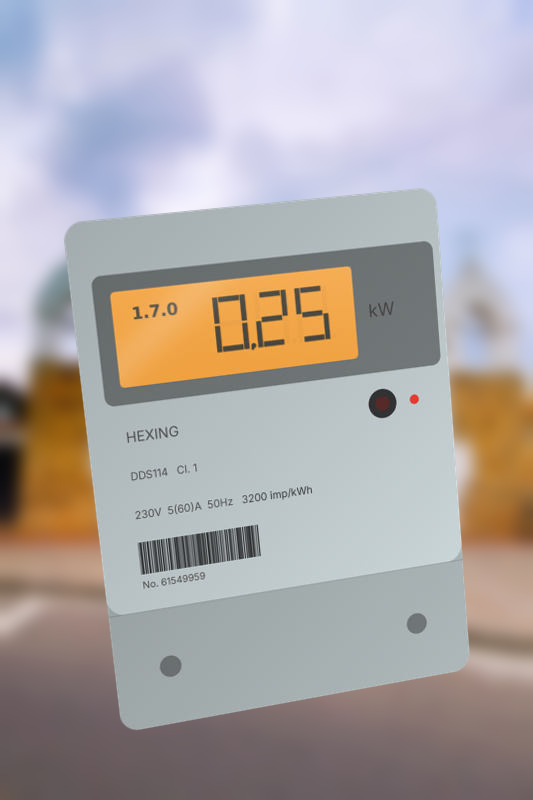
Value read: 0.25 kW
